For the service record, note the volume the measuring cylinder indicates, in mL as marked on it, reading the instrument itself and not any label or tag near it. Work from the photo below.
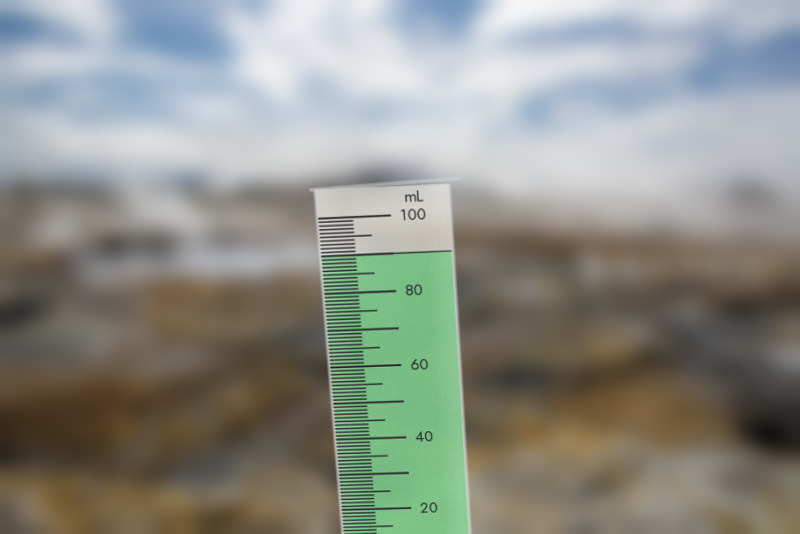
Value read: 90 mL
